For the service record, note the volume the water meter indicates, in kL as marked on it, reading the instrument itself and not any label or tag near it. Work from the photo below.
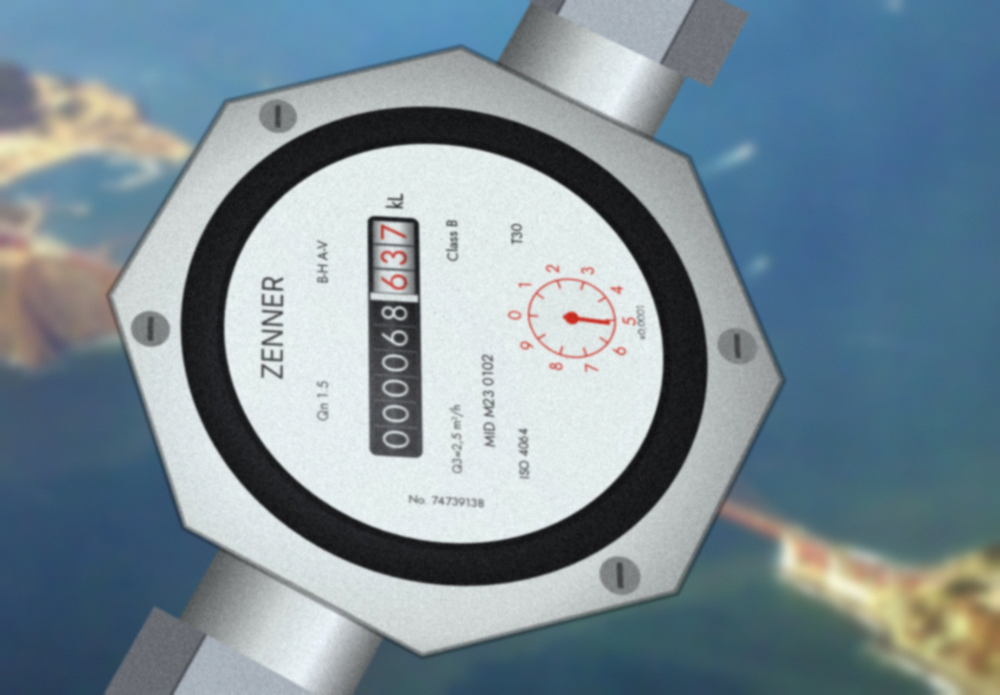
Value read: 68.6375 kL
